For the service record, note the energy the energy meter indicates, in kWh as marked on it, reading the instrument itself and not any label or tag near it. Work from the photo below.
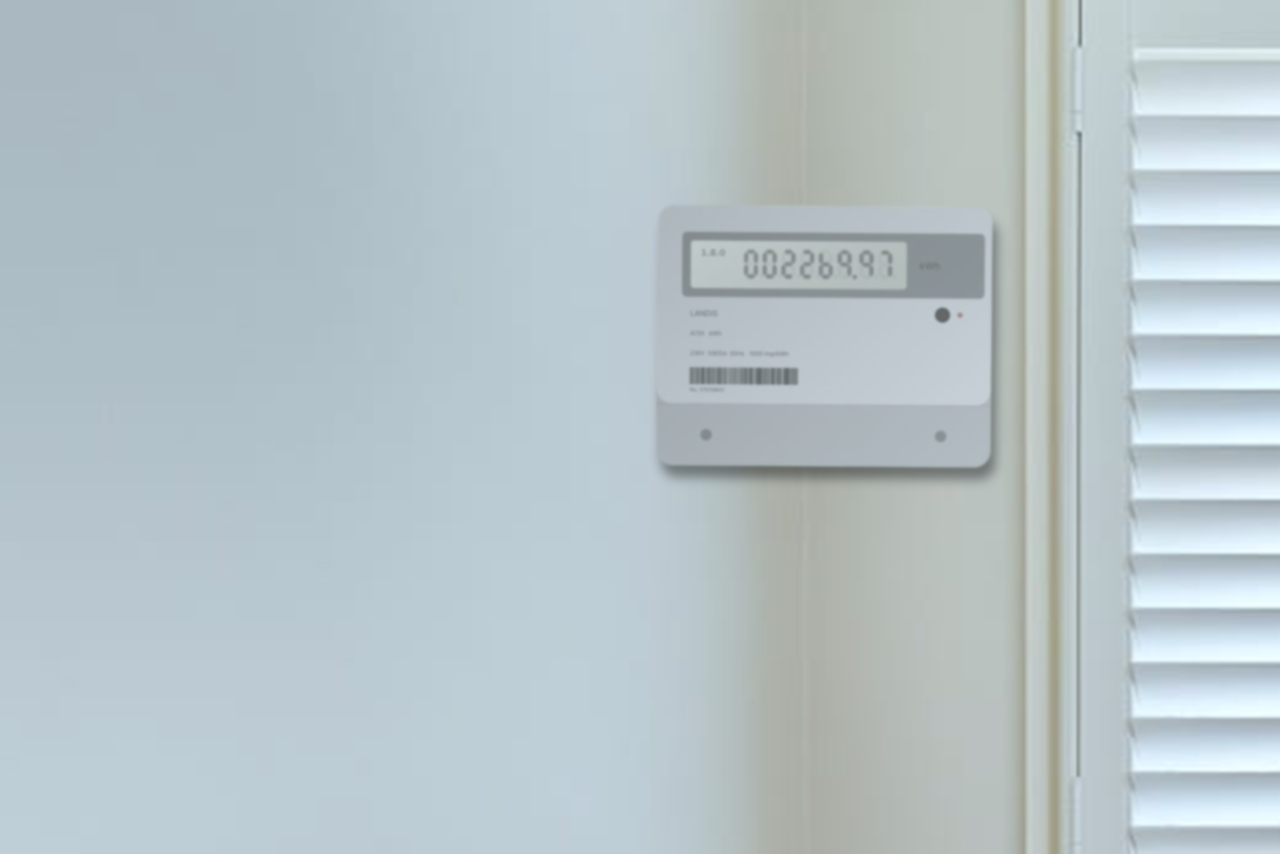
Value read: 2269.97 kWh
